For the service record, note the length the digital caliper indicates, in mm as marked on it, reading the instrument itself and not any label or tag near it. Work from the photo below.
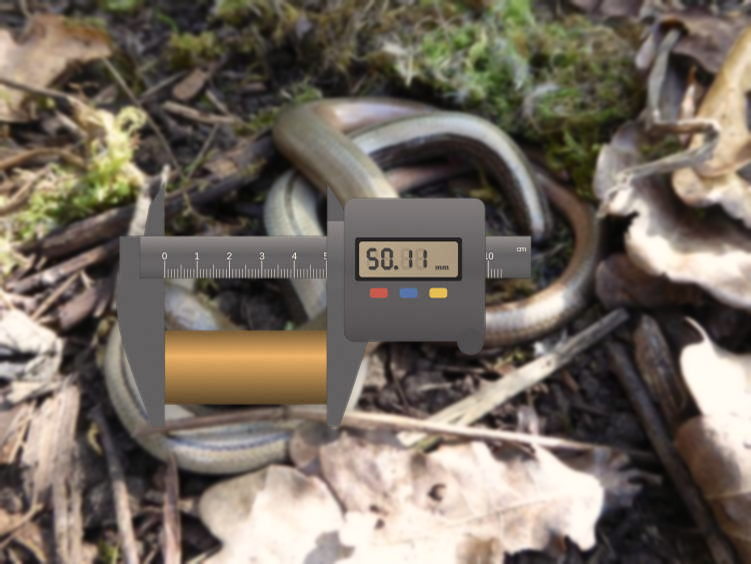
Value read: 50.11 mm
